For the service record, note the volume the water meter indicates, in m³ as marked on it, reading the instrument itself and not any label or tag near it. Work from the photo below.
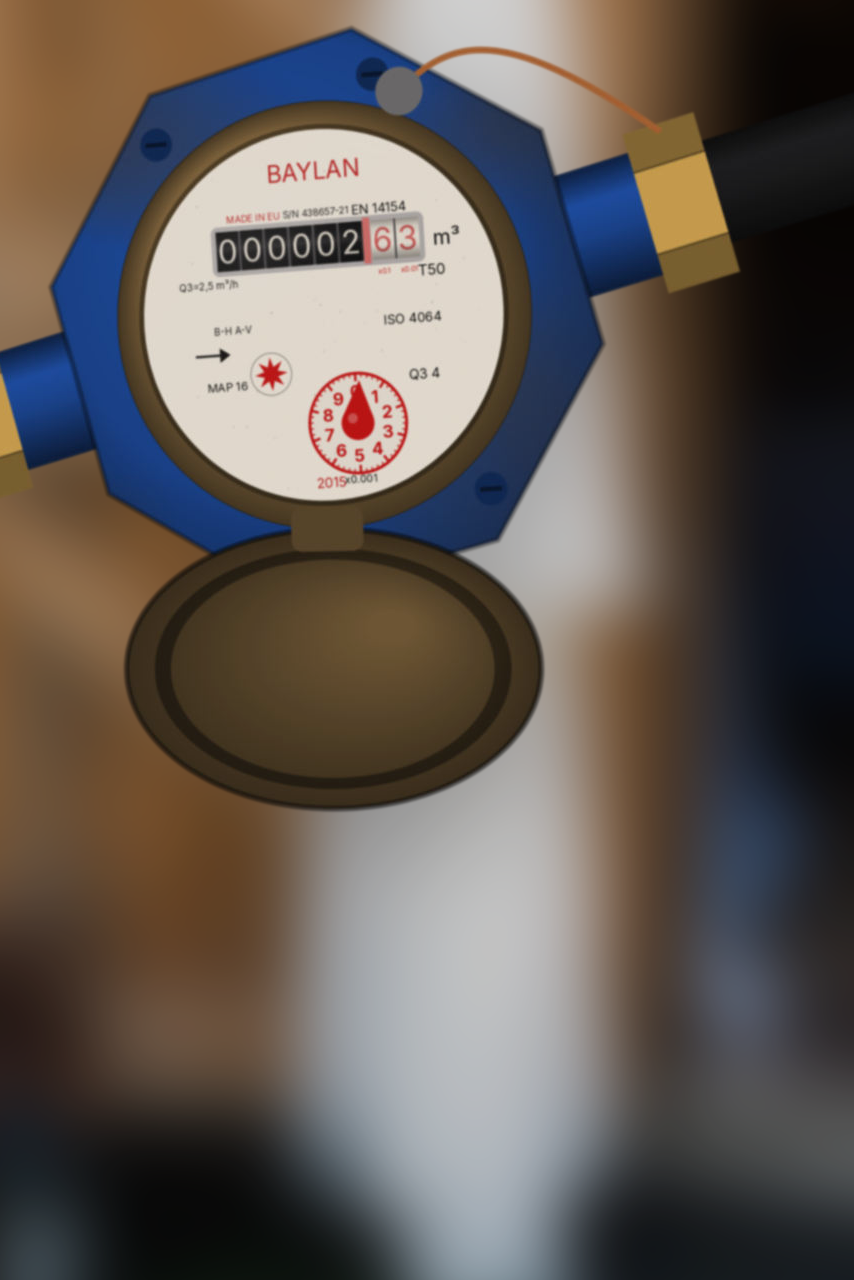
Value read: 2.630 m³
